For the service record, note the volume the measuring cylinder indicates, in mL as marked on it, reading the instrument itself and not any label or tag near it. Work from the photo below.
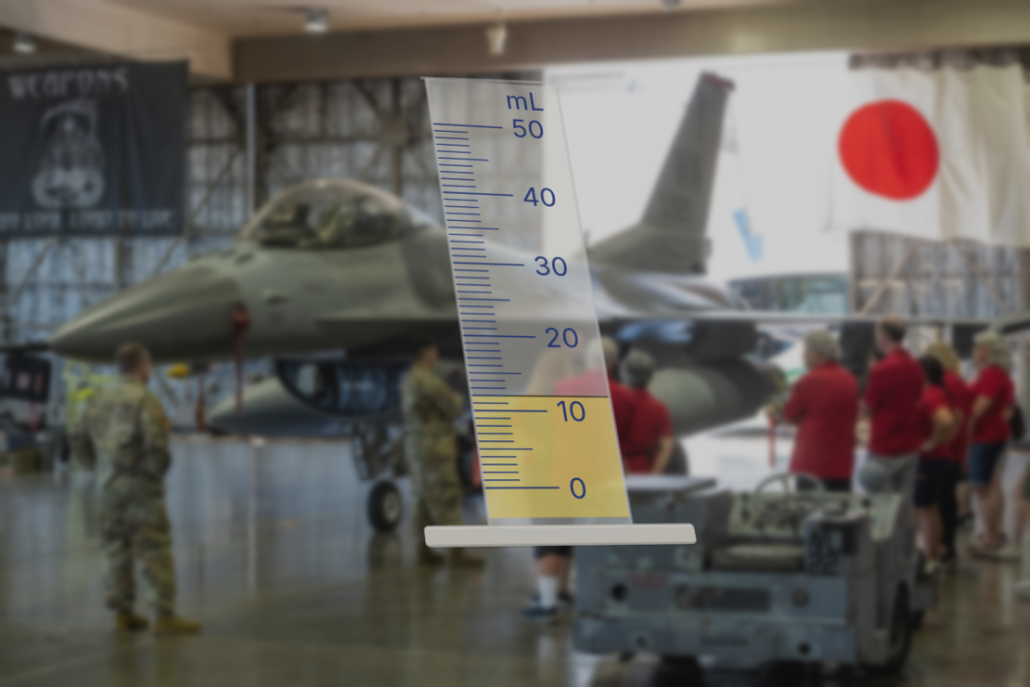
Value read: 12 mL
